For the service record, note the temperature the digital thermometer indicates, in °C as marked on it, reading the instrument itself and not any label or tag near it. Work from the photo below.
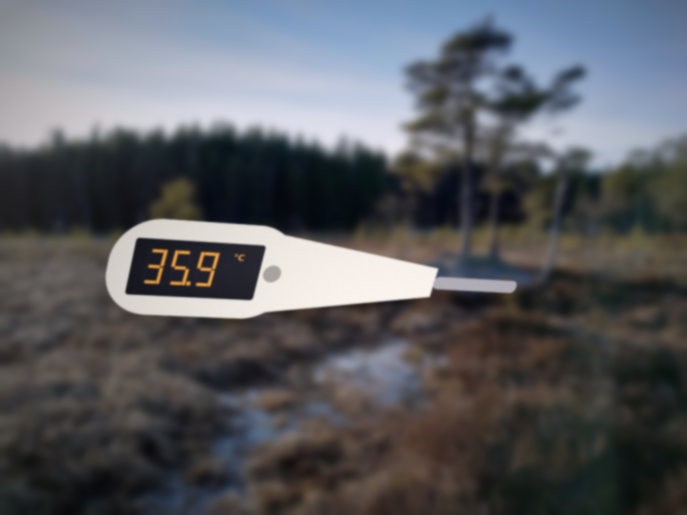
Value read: 35.9 °C
